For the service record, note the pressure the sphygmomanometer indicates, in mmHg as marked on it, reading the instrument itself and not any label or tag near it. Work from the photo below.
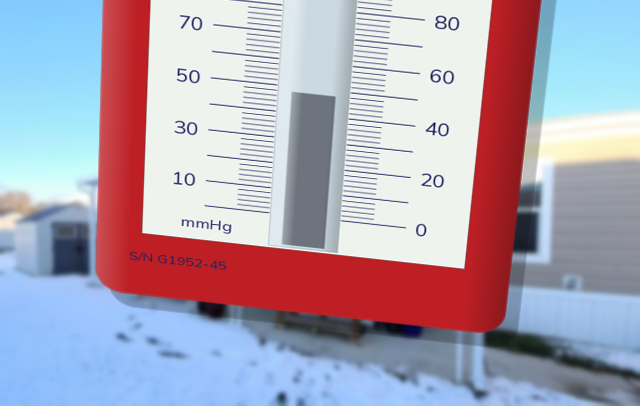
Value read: 48 mmHg
